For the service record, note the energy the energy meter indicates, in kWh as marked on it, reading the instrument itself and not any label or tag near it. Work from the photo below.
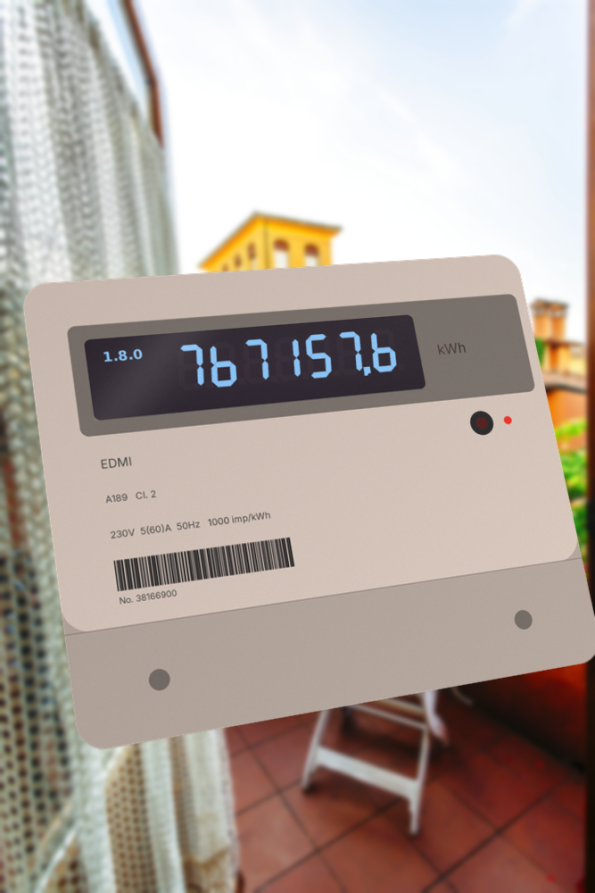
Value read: 767157.6 kWh
